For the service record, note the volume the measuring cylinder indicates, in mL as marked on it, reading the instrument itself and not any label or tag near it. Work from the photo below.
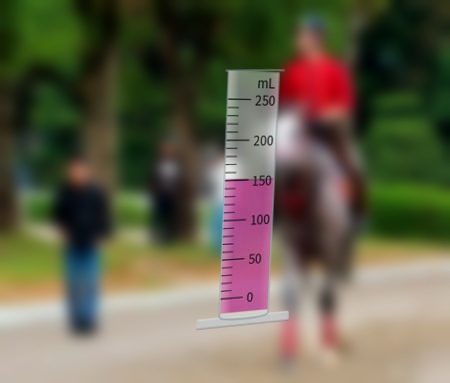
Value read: 150 mL
